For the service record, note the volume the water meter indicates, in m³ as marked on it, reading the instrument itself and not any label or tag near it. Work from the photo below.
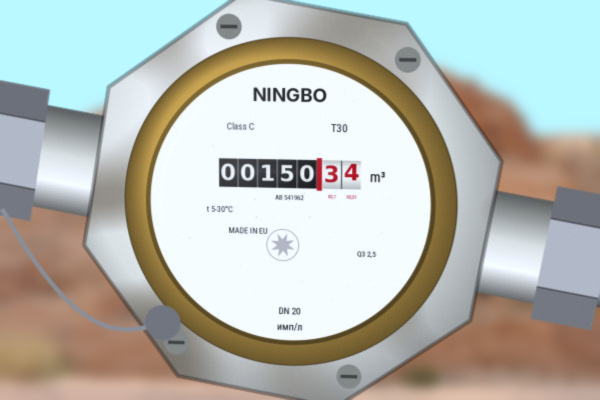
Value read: 150.34 m³
